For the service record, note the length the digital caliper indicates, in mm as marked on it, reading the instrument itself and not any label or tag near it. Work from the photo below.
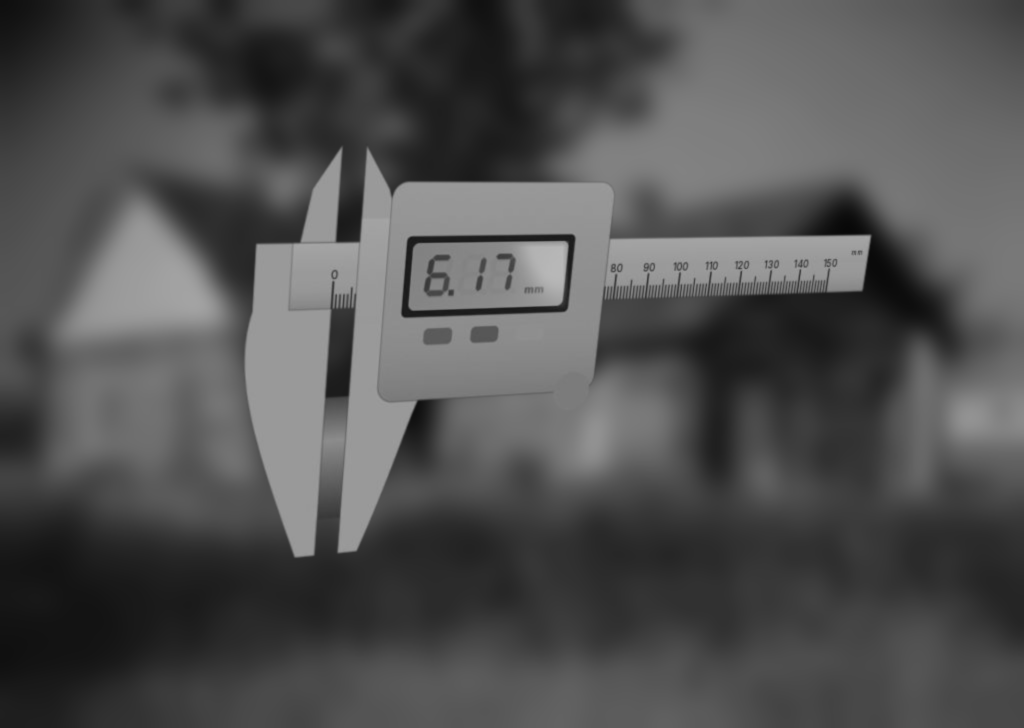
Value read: 6.17 mm
